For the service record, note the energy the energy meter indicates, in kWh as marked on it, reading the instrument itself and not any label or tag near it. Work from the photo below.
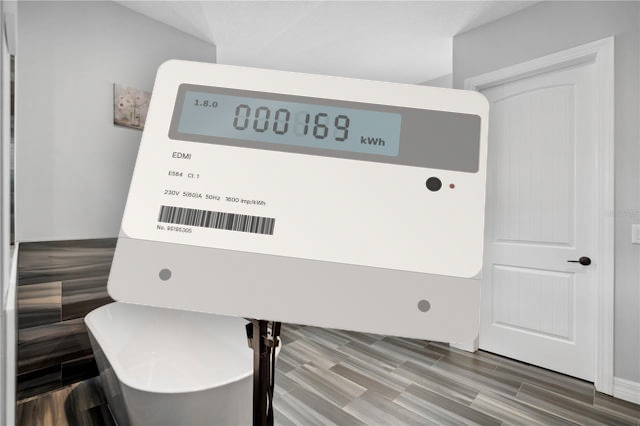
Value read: 169 kWh
